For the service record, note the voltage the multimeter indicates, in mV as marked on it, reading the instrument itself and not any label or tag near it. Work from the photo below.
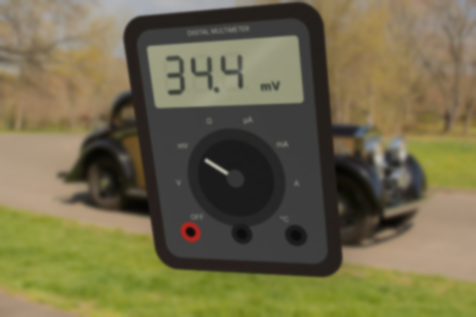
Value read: 34.4 mV
